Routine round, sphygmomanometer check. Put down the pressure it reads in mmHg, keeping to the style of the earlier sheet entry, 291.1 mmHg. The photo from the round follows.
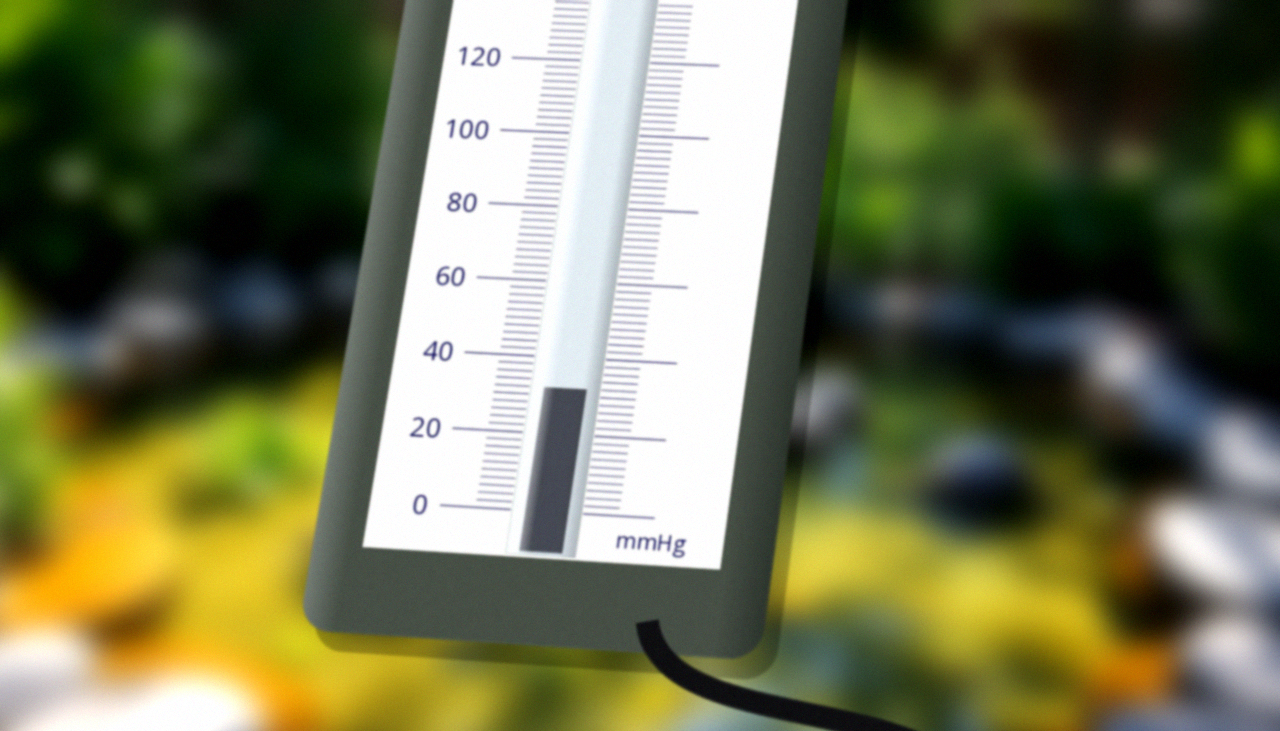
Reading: 32 mmHg
